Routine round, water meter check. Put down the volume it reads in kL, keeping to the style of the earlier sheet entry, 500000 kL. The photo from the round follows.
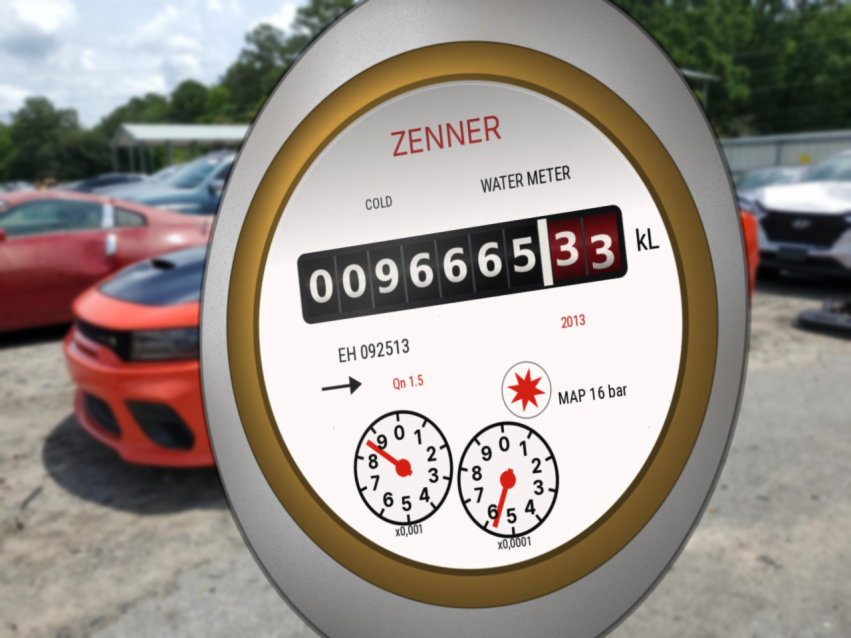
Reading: 96665.3285 kL
